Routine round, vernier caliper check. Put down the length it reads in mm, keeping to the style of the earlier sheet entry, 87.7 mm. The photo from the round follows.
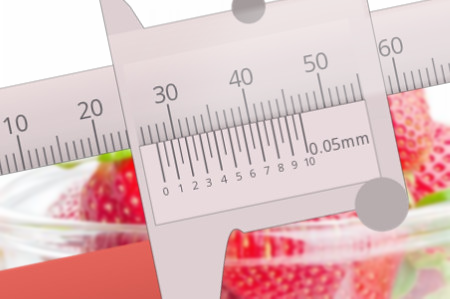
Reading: 27.6 mm
